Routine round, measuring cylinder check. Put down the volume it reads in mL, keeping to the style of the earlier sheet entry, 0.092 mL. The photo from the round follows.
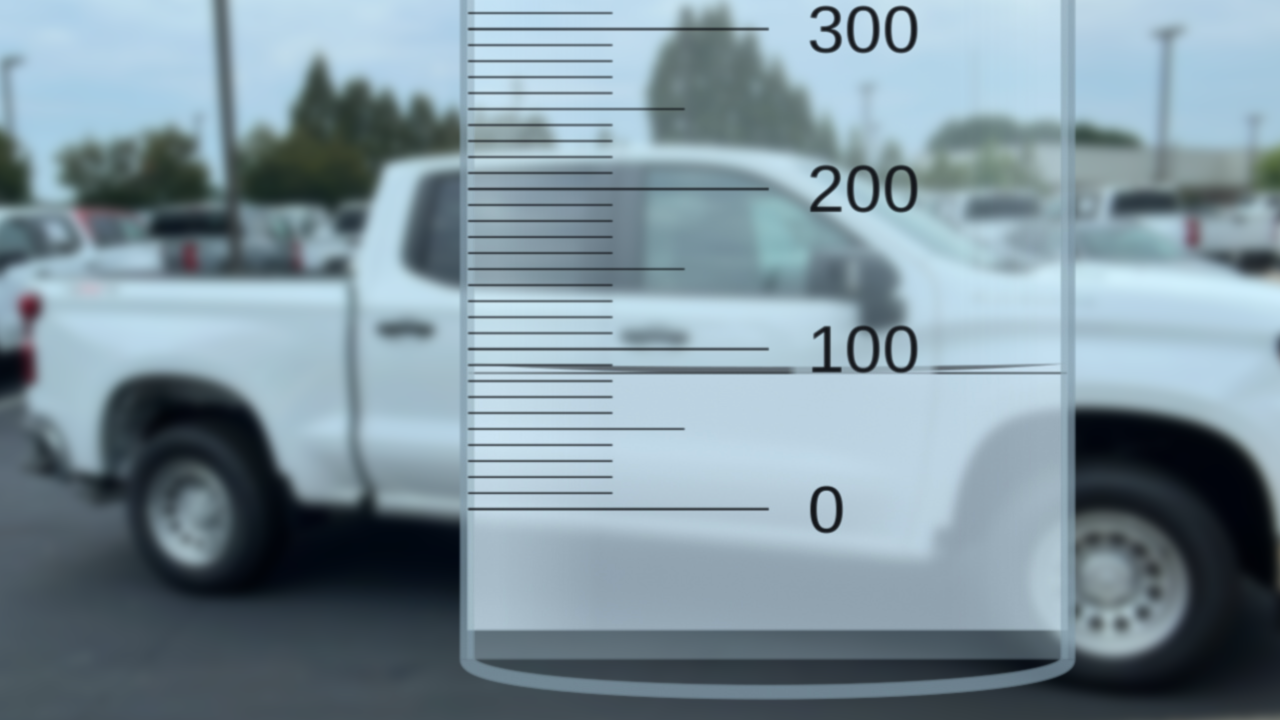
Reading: 85 mL
